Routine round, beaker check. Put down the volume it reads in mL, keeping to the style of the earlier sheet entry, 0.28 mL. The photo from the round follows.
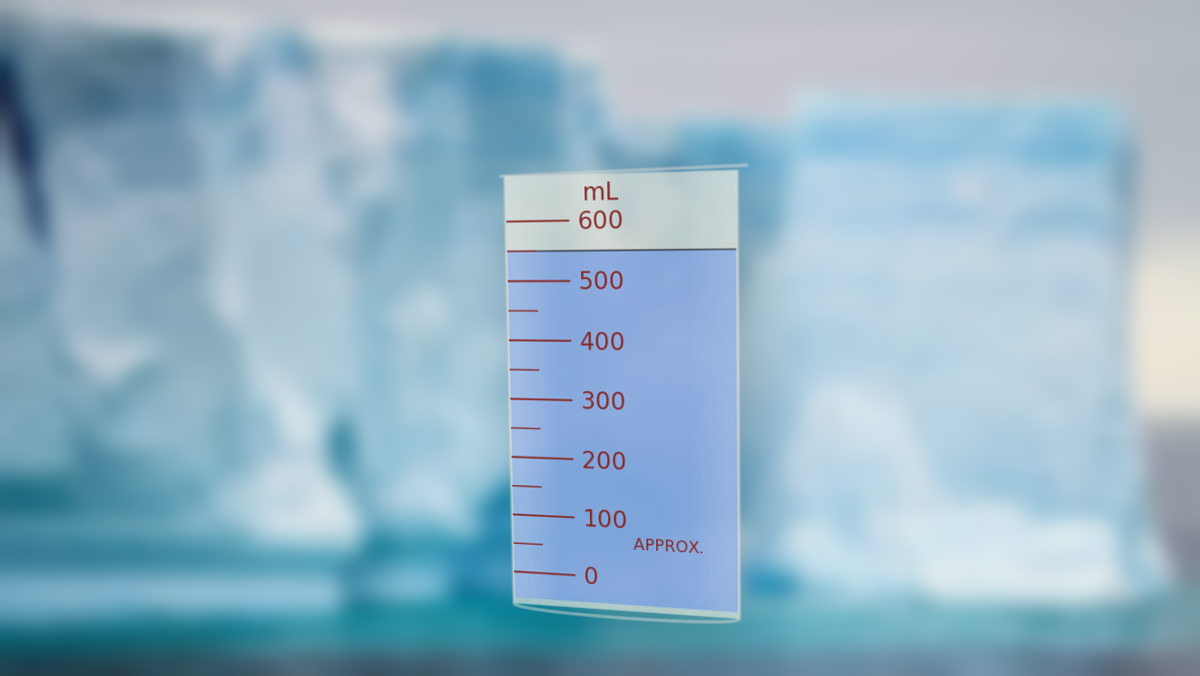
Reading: 550 mL
